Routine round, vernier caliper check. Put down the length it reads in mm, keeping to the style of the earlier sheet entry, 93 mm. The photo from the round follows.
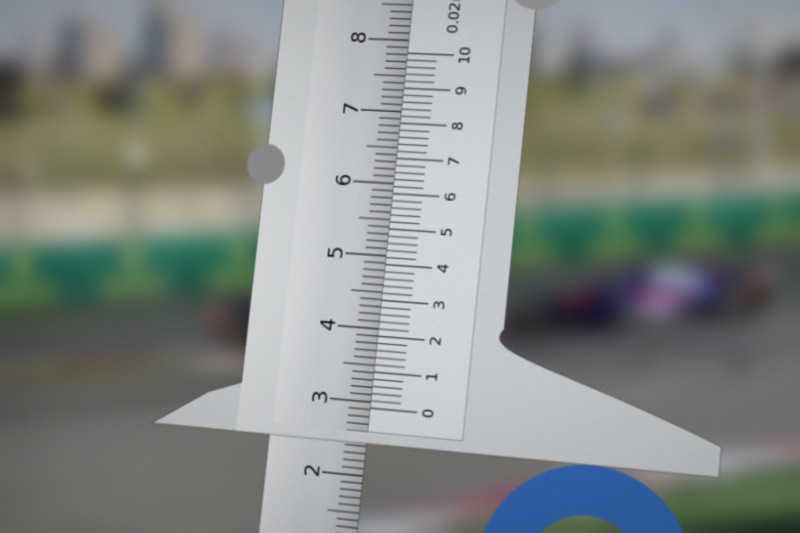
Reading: 29.2 mm
